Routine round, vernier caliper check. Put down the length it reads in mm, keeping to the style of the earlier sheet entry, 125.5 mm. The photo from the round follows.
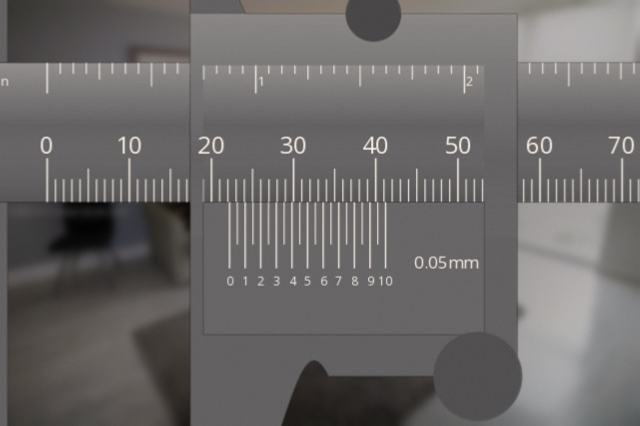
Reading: 22.2 mm
